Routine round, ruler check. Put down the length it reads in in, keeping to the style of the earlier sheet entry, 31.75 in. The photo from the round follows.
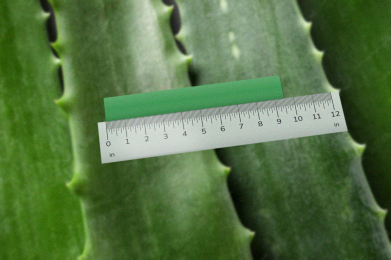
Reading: 9.5 in
